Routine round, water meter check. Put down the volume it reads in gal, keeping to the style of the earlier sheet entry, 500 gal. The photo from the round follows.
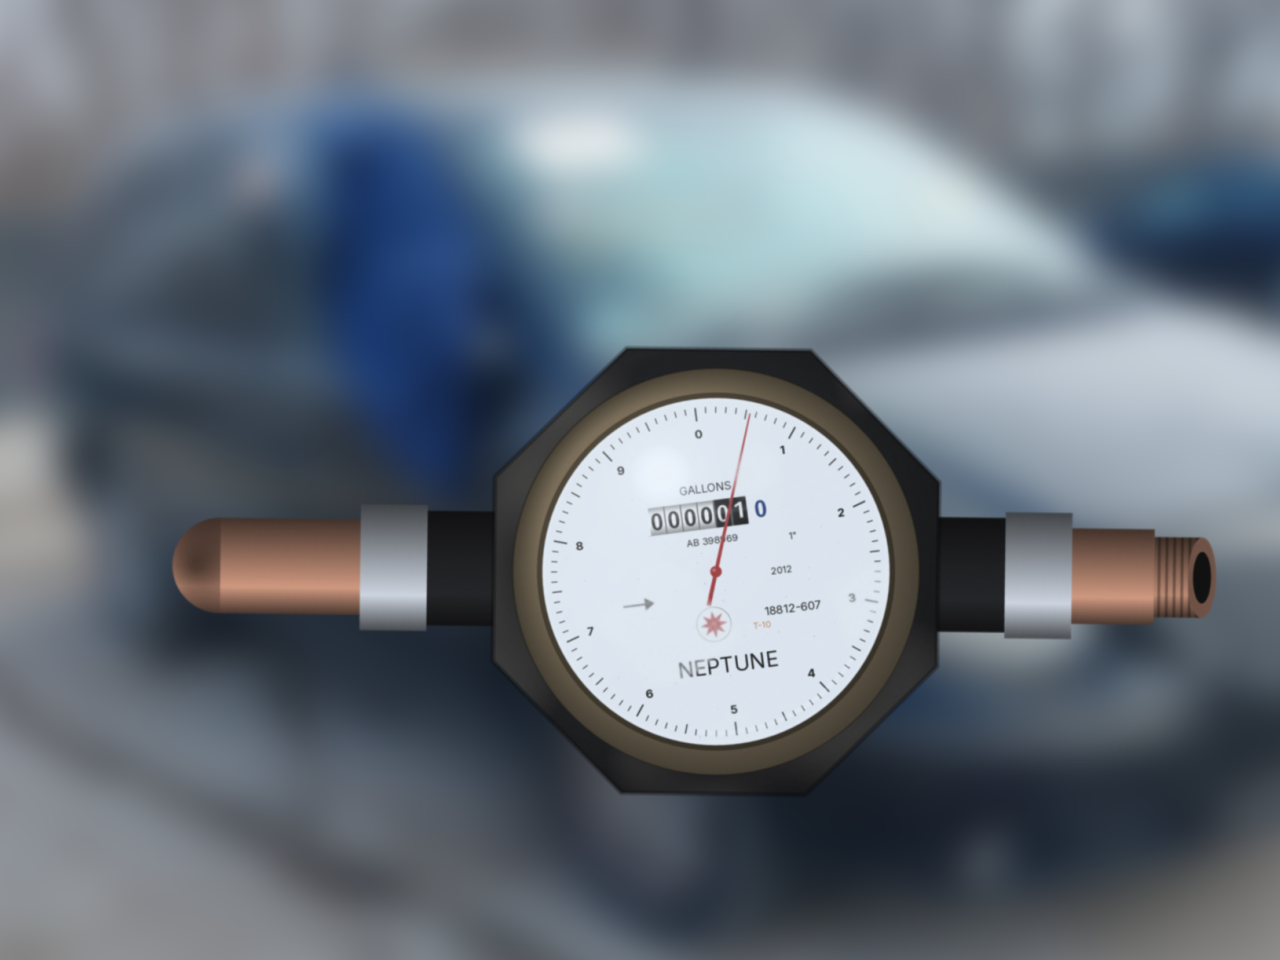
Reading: 10.5 gal
